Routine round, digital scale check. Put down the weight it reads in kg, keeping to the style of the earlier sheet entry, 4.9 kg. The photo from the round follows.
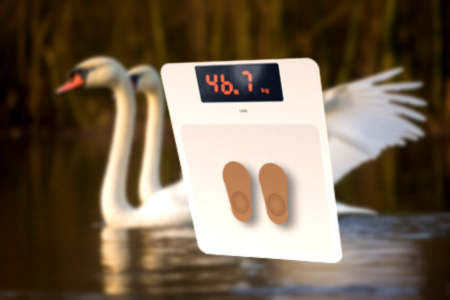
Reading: 46.7 kg
